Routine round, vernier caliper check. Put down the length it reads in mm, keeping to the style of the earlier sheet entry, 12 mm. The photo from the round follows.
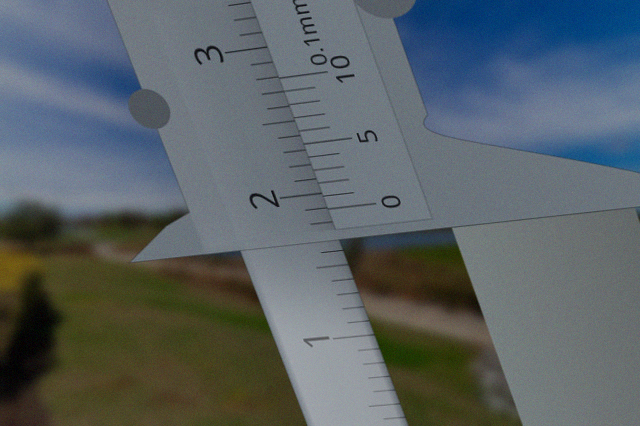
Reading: 18.9 mm
